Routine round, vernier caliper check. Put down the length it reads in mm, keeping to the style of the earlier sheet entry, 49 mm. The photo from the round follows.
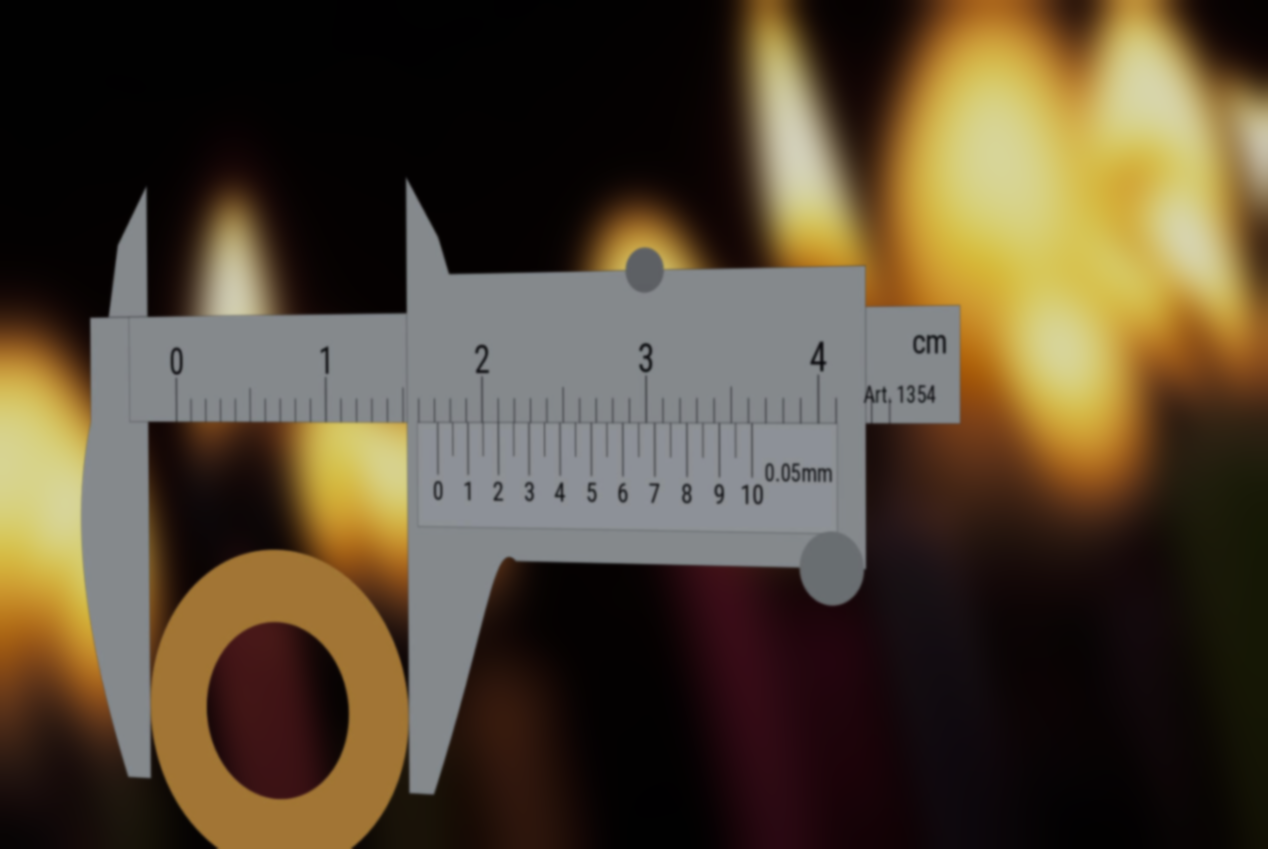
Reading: 17.2 mm
